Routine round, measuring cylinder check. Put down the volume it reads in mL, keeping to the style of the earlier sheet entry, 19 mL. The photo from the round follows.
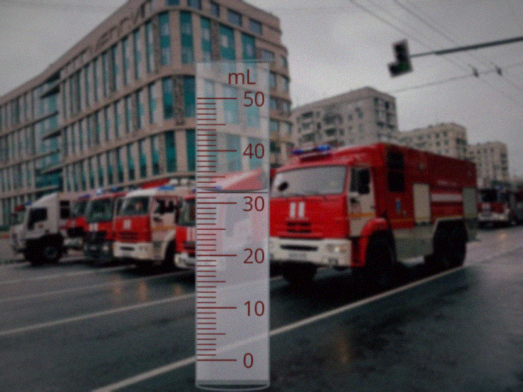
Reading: 32 mL
